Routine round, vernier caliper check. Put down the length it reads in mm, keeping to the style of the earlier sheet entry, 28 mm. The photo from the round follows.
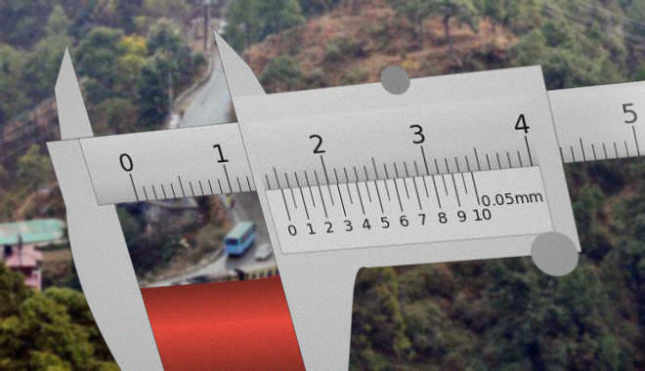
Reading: 15.2 mm
